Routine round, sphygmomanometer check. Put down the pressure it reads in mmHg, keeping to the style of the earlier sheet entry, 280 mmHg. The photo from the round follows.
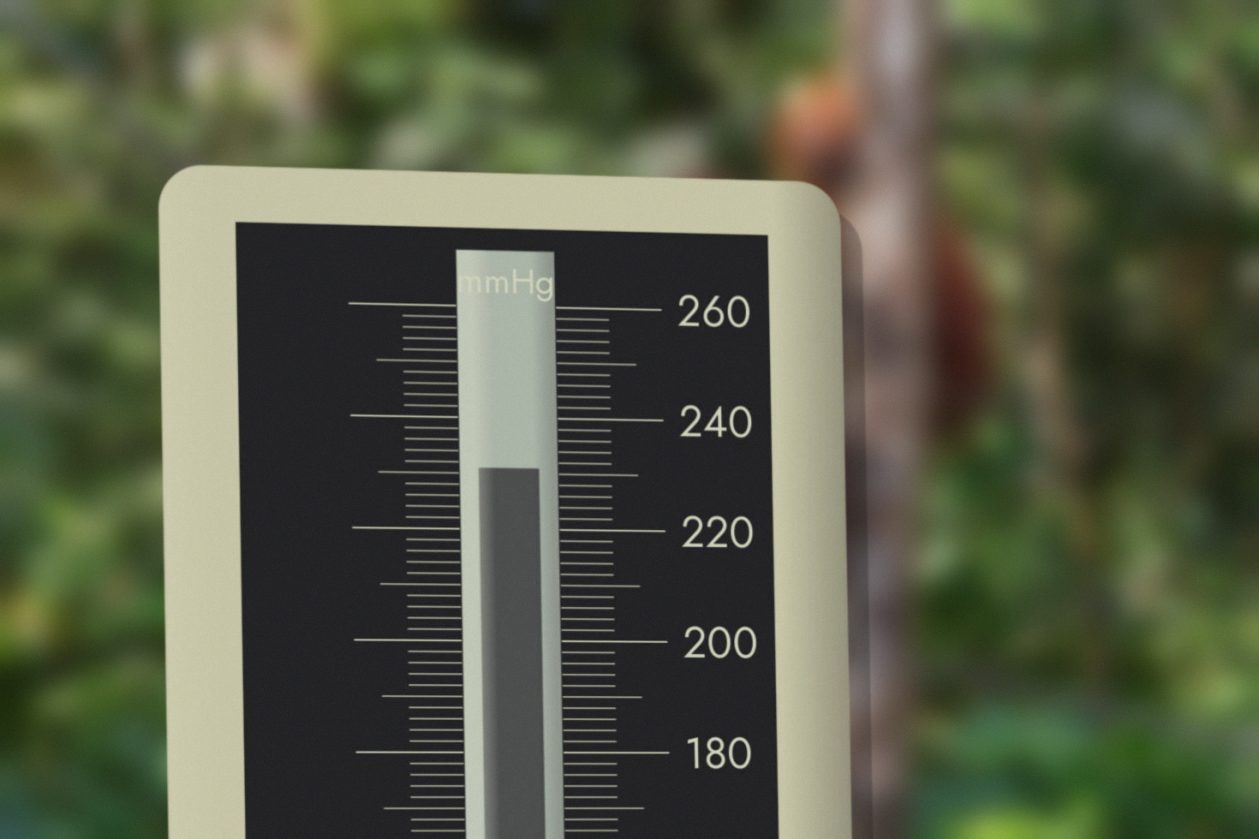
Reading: 231 mmHg
